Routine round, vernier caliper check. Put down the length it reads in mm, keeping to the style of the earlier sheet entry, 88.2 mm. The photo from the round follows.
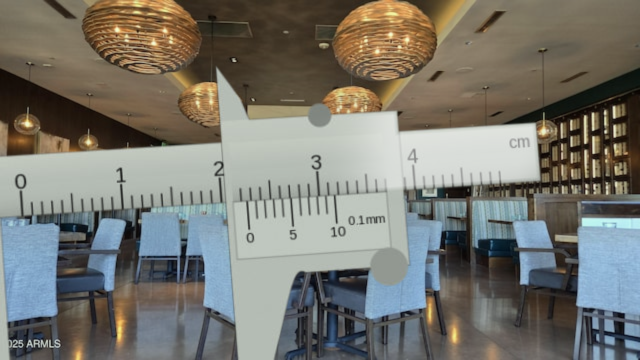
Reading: 22.6 mm
